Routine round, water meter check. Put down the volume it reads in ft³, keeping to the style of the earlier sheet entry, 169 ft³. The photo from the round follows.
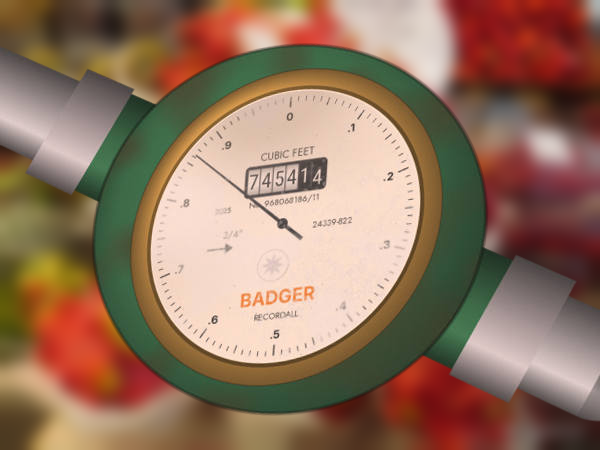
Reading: 745413.86 ft³
